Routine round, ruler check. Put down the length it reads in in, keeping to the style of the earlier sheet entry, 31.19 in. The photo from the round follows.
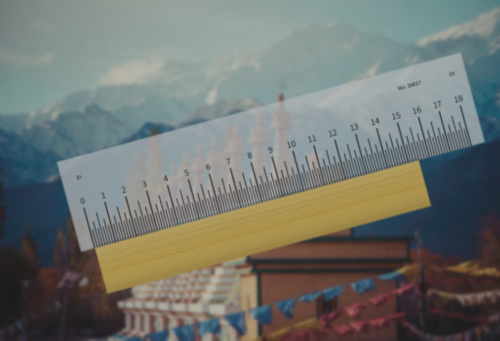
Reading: 15.5 in
